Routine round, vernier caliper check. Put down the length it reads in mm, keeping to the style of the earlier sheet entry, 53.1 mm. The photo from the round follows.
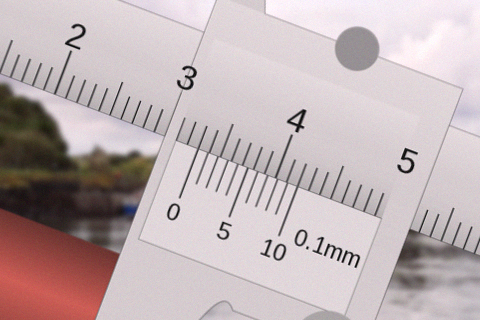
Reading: 33.0 mm
